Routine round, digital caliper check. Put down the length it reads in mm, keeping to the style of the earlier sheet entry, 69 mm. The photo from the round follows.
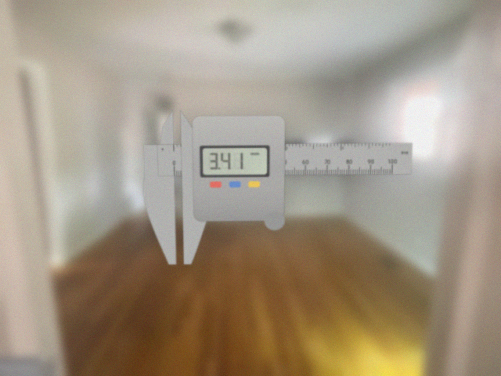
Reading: 3.41 mm
